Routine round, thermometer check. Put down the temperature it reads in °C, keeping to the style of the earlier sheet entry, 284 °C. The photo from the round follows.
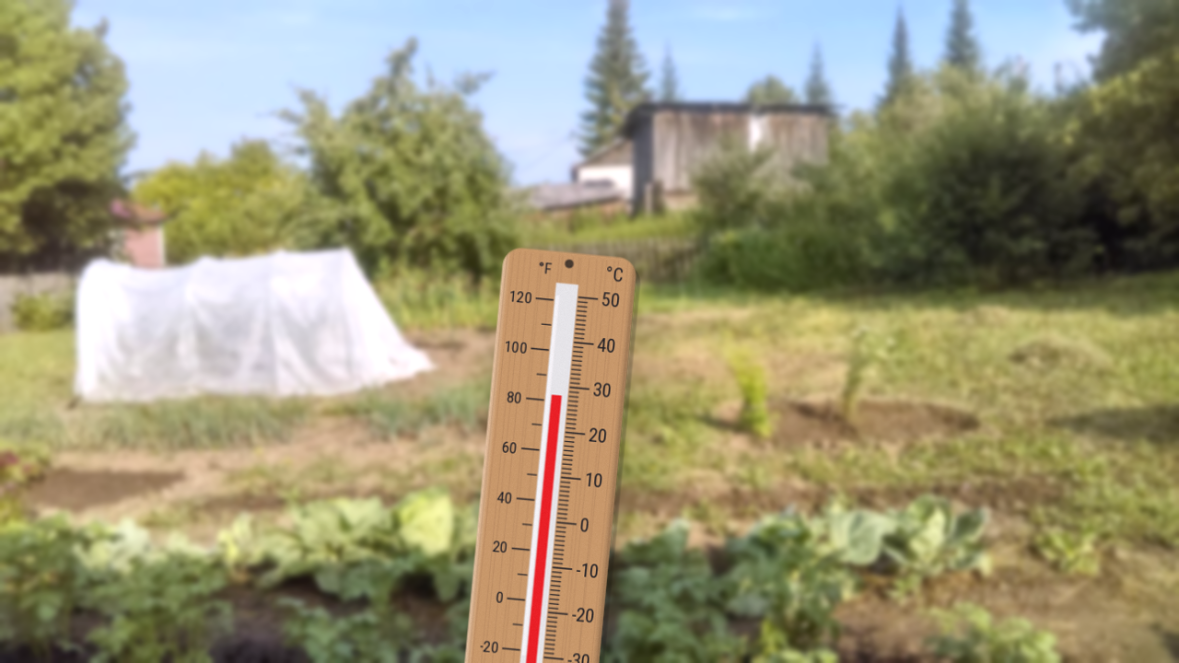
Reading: 28 °C
